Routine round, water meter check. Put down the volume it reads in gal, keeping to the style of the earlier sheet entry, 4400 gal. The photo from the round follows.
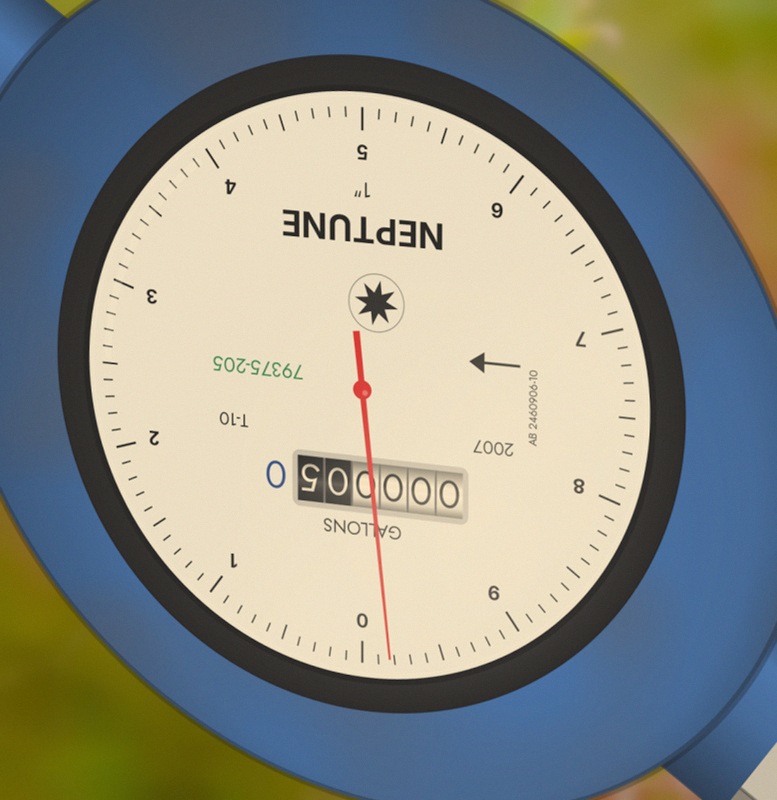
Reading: 49.8 gal
